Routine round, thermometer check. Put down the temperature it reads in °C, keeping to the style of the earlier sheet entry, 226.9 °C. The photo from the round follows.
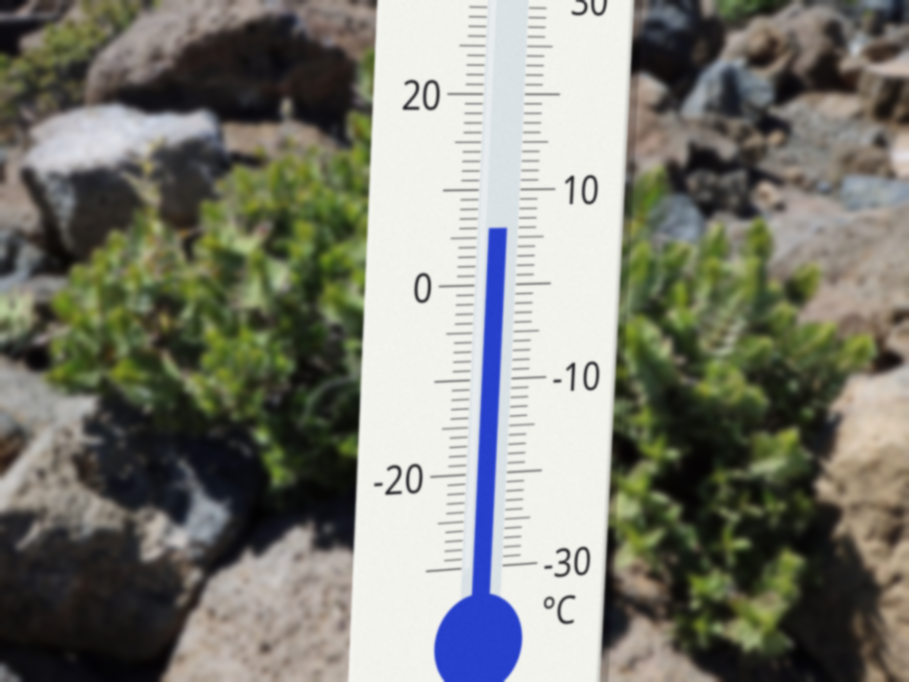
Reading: 6 °C
